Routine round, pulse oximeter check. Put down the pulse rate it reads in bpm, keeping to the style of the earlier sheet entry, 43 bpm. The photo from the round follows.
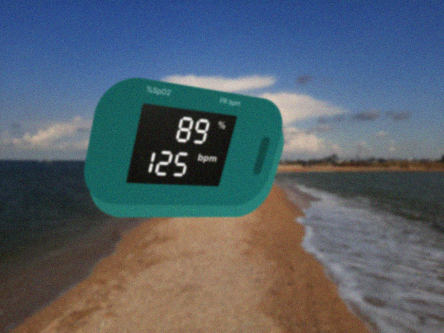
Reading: 125 bpm
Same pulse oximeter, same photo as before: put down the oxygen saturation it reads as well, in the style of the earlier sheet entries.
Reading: 89 %
